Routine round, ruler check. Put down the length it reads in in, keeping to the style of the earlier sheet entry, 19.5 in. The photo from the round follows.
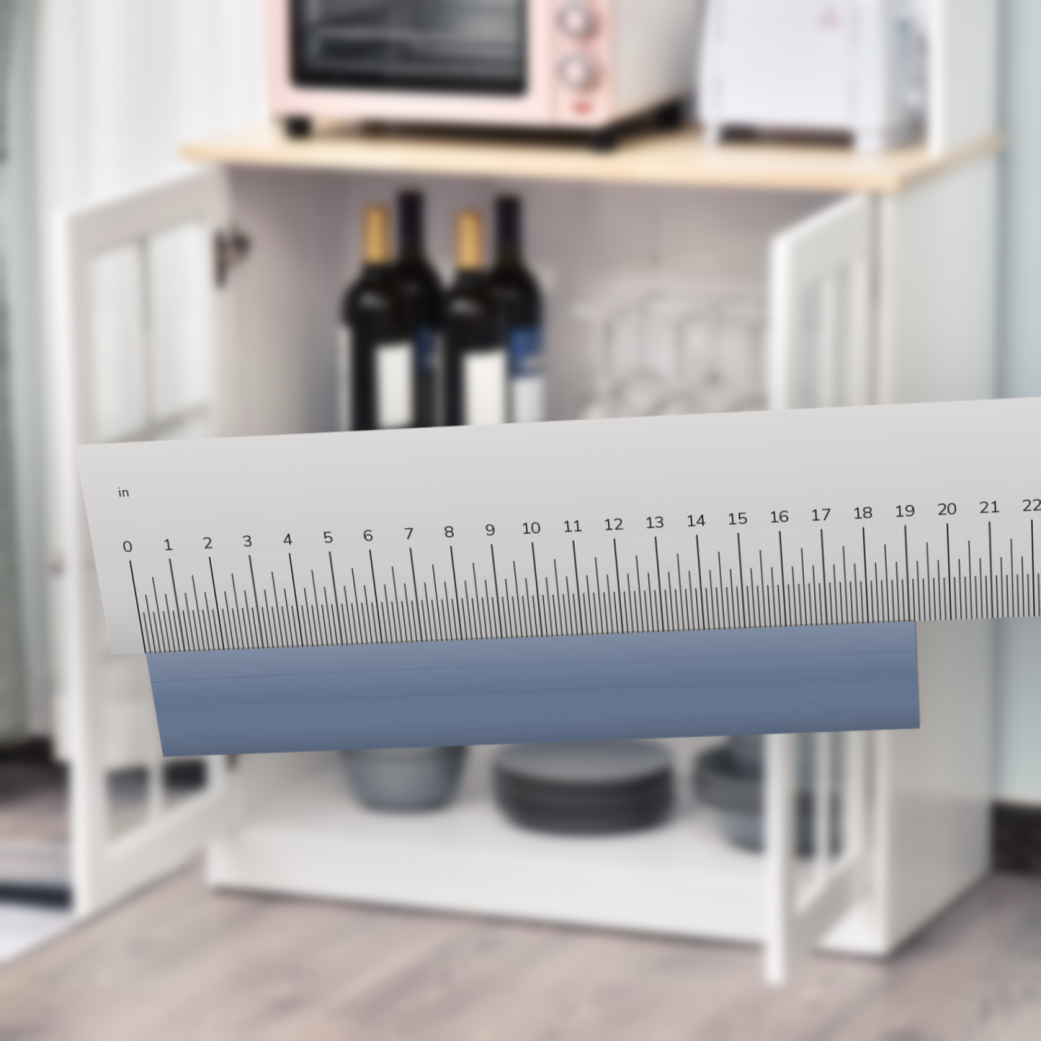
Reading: 19.125 in
